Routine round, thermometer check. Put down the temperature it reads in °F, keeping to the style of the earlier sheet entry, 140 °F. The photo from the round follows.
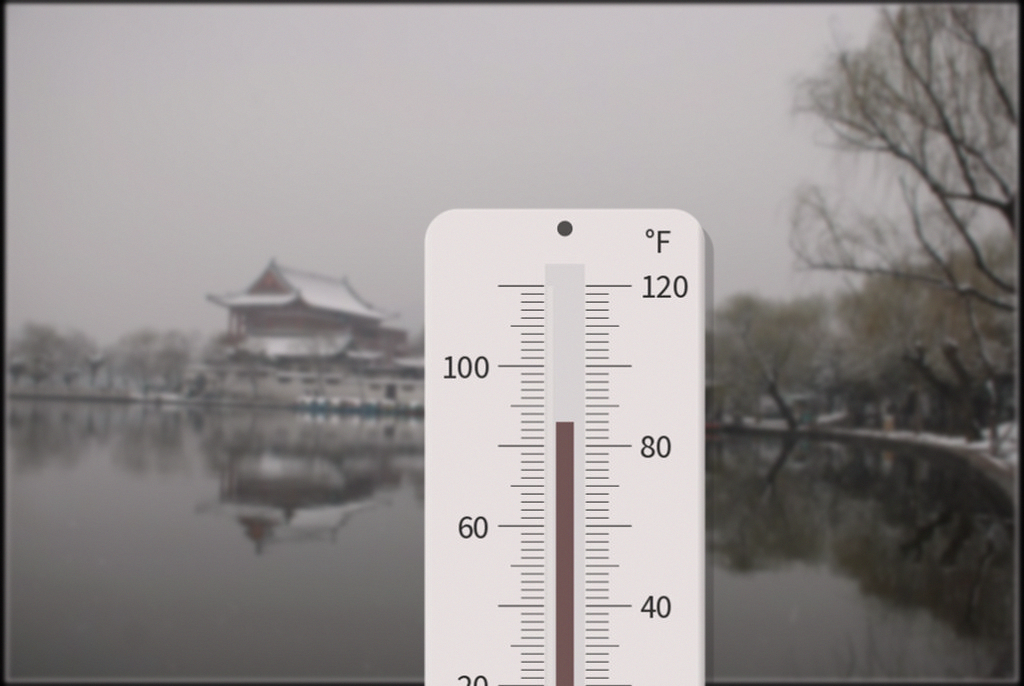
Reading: 86 °F
